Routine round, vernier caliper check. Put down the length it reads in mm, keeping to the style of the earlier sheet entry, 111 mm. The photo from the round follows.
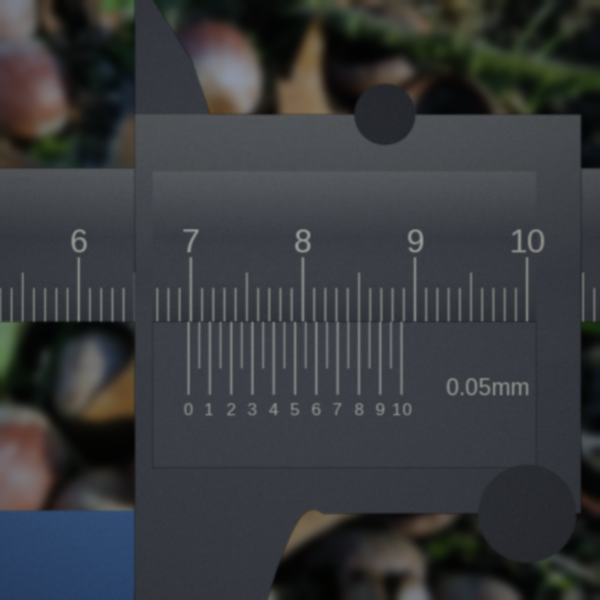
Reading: 69.8 mm
